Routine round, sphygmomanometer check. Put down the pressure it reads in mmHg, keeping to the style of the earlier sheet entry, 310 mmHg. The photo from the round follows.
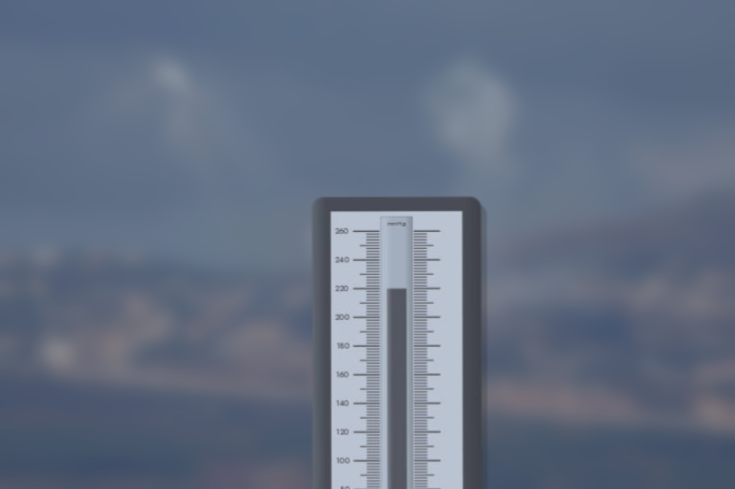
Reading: 220 mmHg
